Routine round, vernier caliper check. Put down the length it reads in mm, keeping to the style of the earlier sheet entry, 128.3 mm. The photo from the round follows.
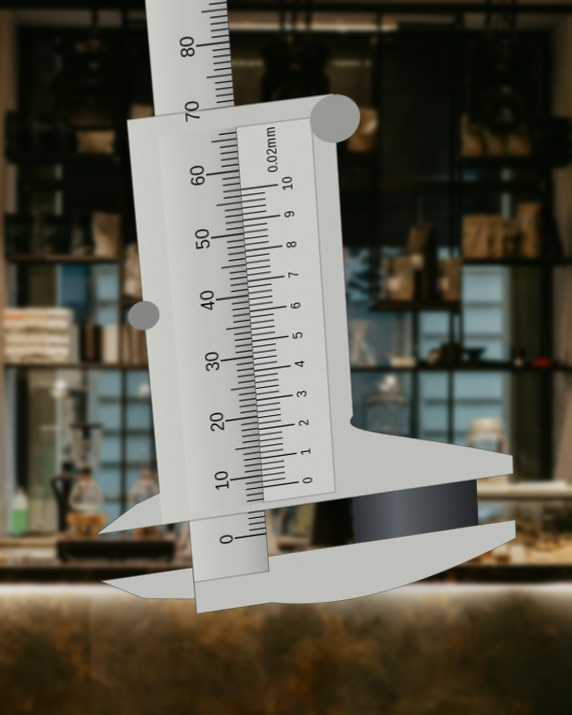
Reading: 8.0 mm
